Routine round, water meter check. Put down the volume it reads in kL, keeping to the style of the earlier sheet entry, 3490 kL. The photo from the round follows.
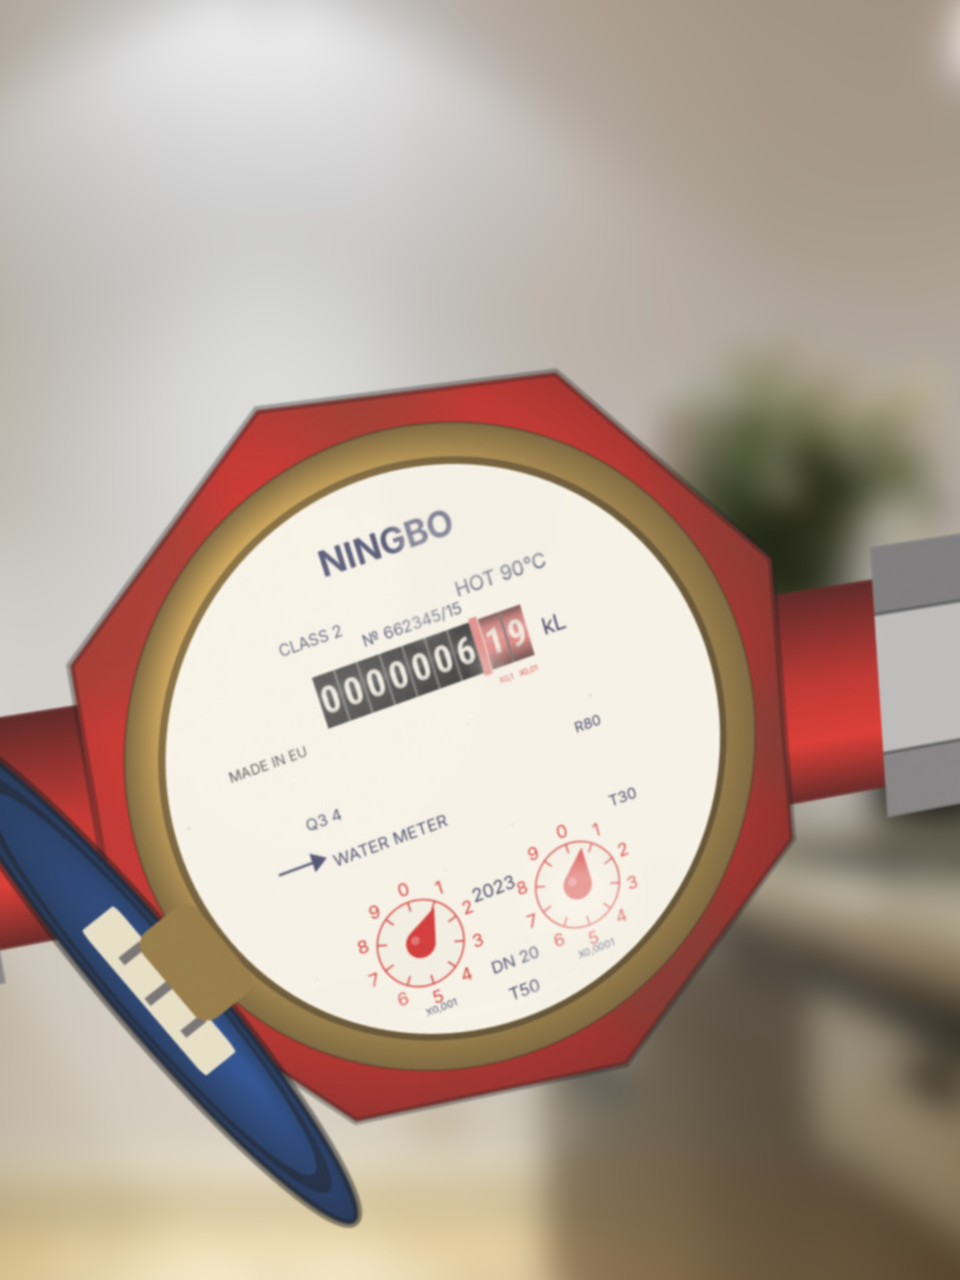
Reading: 6.1910 kL
